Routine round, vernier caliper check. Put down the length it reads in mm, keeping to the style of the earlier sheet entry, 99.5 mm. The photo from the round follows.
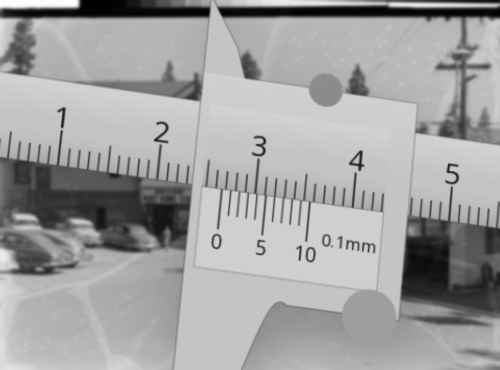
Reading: 26.6 mm
